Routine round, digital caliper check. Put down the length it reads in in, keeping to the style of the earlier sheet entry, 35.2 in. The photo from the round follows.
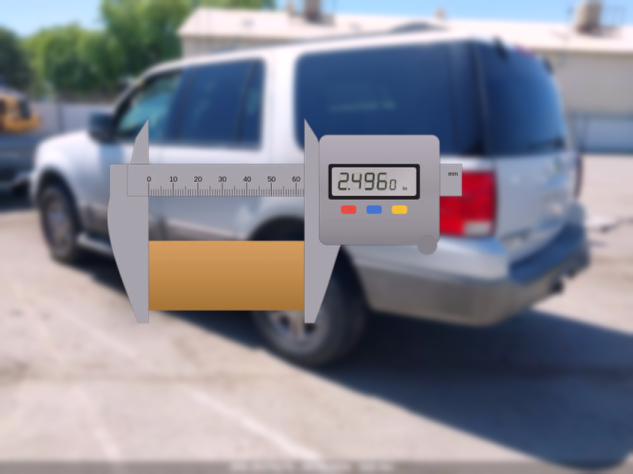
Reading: 2.4960 in
